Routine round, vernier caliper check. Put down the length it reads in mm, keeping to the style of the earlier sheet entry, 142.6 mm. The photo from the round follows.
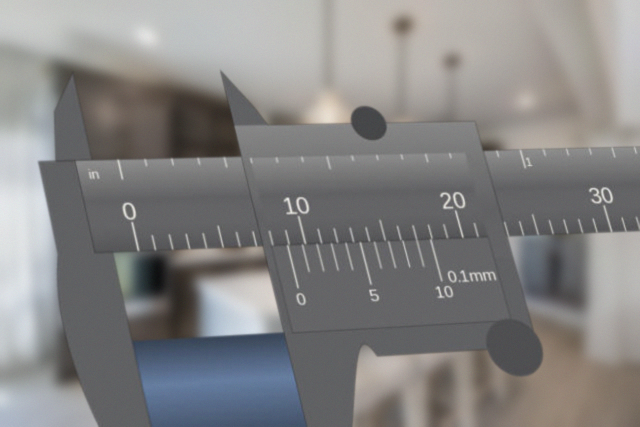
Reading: 8.9 mm
